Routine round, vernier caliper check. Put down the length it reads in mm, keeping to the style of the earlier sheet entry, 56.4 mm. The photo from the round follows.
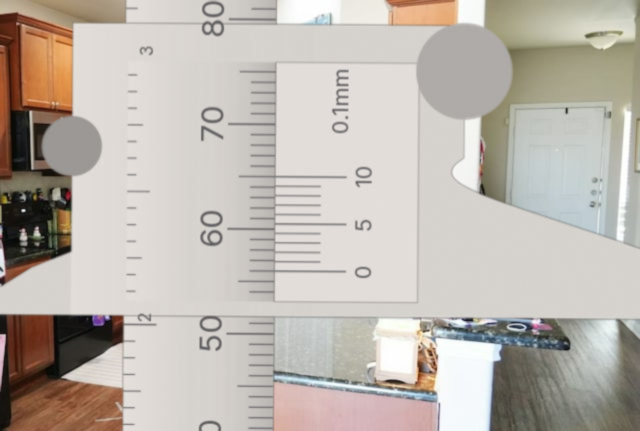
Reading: 56.0 mm
